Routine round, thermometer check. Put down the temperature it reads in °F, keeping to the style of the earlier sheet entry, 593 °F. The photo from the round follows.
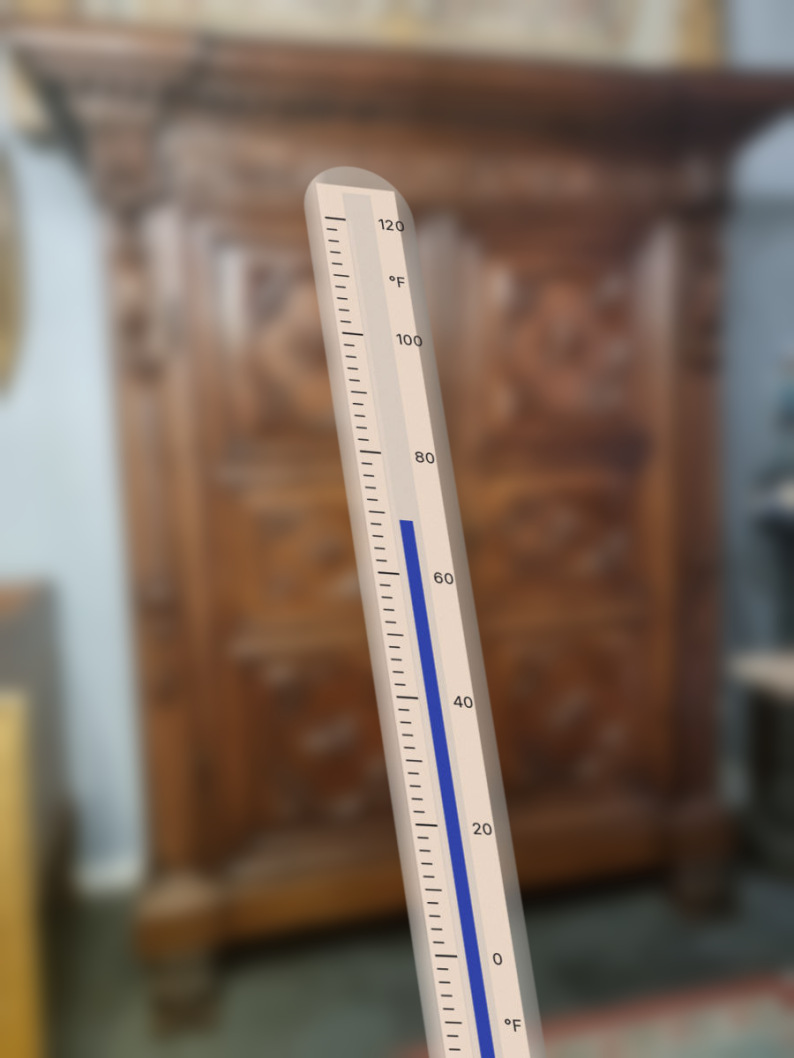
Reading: 69 °F
